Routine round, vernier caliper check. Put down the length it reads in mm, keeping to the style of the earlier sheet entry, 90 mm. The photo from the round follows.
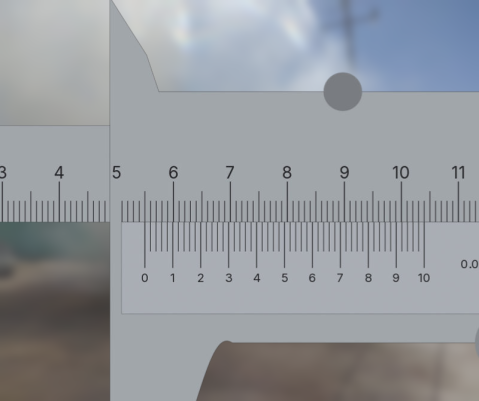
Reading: 55.0 mm
